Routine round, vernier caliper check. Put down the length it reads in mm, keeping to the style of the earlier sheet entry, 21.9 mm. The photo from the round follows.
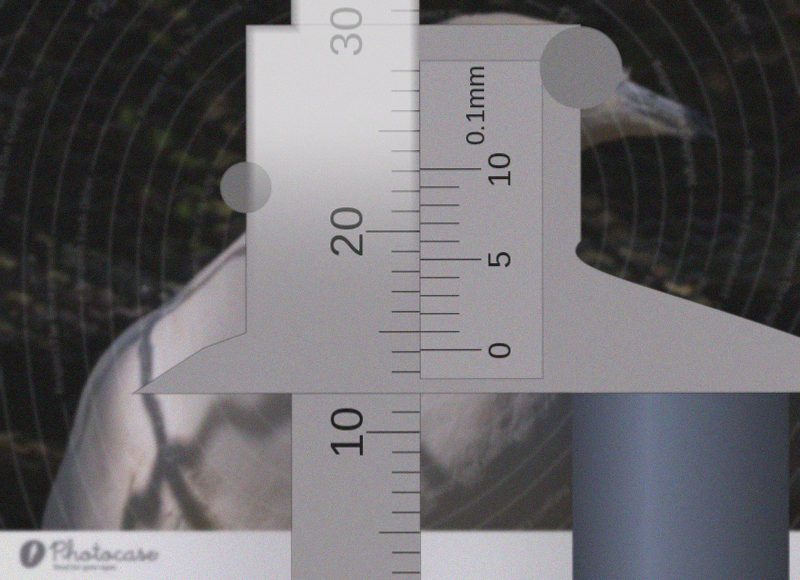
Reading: 14.1 mm
